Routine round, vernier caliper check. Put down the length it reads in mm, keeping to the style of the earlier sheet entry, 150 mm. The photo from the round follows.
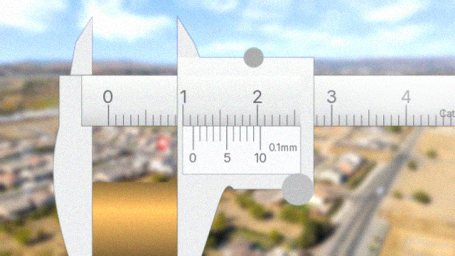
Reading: 11.4 mm
